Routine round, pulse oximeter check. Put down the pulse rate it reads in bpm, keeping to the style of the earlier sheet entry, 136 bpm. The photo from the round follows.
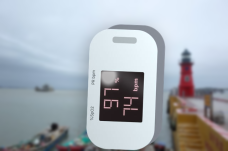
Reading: 74 bpm
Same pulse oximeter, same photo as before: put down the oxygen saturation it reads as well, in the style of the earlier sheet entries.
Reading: 97 %
